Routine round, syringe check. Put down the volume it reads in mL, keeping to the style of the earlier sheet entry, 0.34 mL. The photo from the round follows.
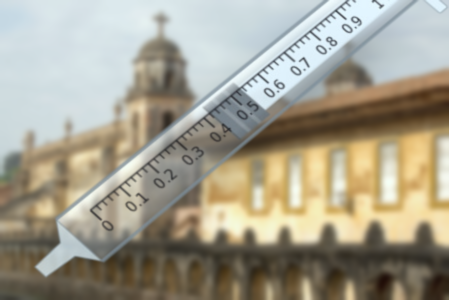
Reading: 0.42 mL
